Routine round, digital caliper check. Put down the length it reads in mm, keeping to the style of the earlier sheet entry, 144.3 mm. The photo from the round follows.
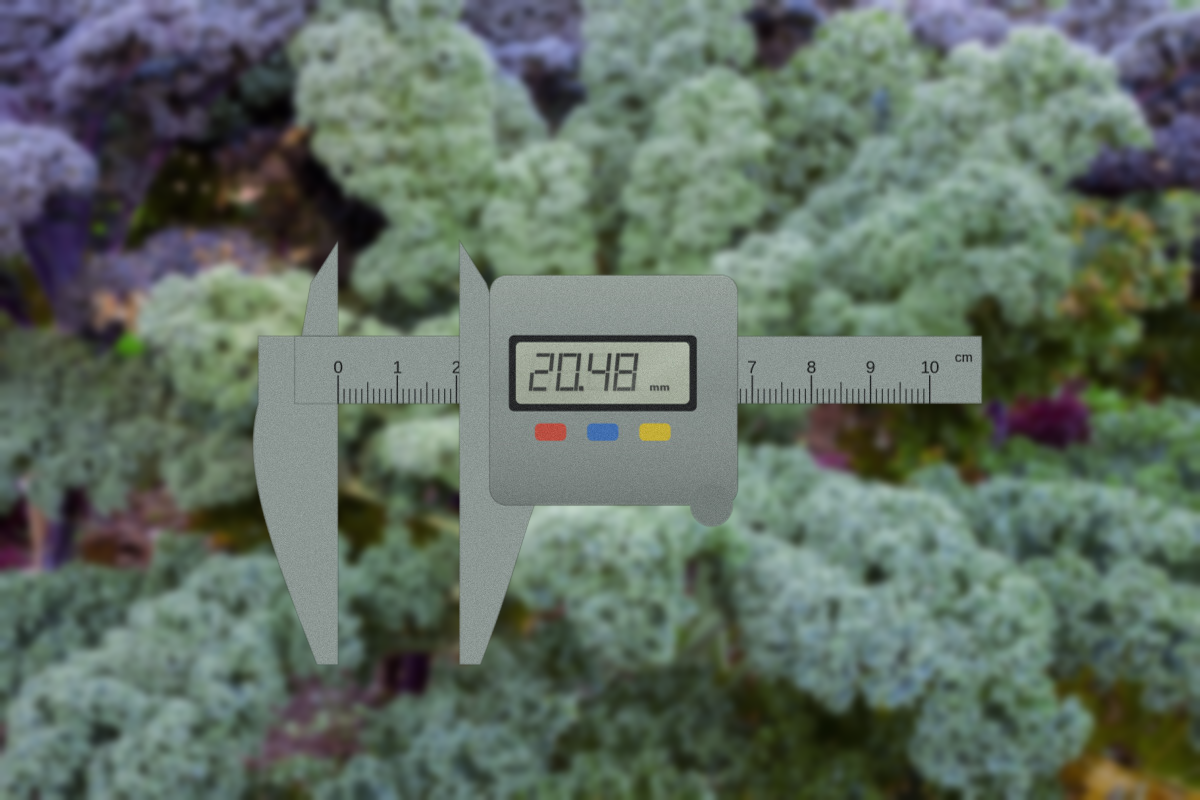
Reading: 20.48 mm
